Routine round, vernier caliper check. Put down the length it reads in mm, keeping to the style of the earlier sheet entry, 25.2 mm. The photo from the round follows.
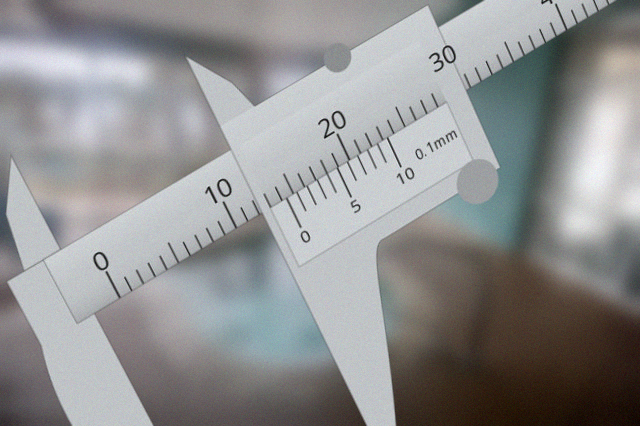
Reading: 14.4 mm
